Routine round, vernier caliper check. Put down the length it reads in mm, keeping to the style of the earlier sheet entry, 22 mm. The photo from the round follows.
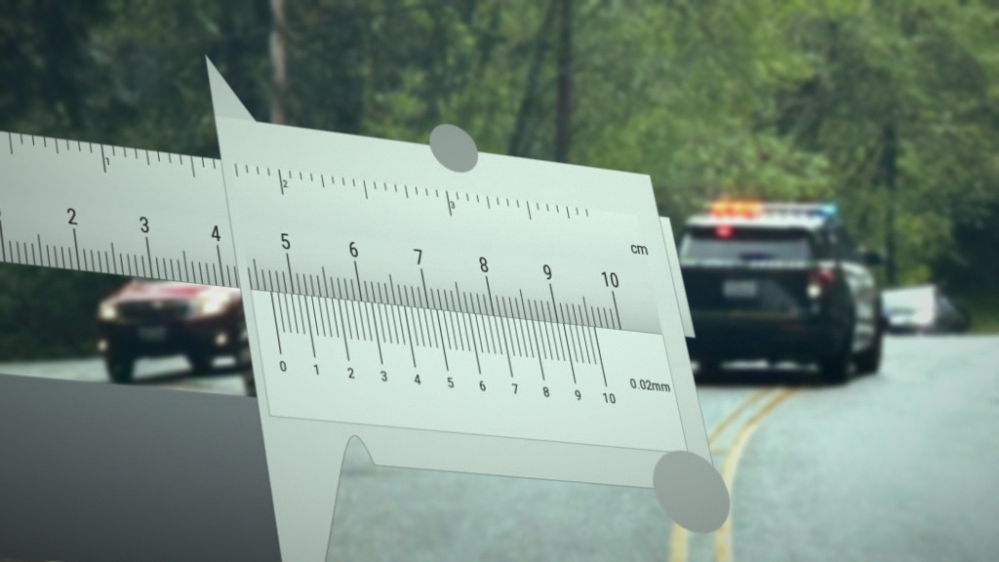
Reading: 46.8 mm
